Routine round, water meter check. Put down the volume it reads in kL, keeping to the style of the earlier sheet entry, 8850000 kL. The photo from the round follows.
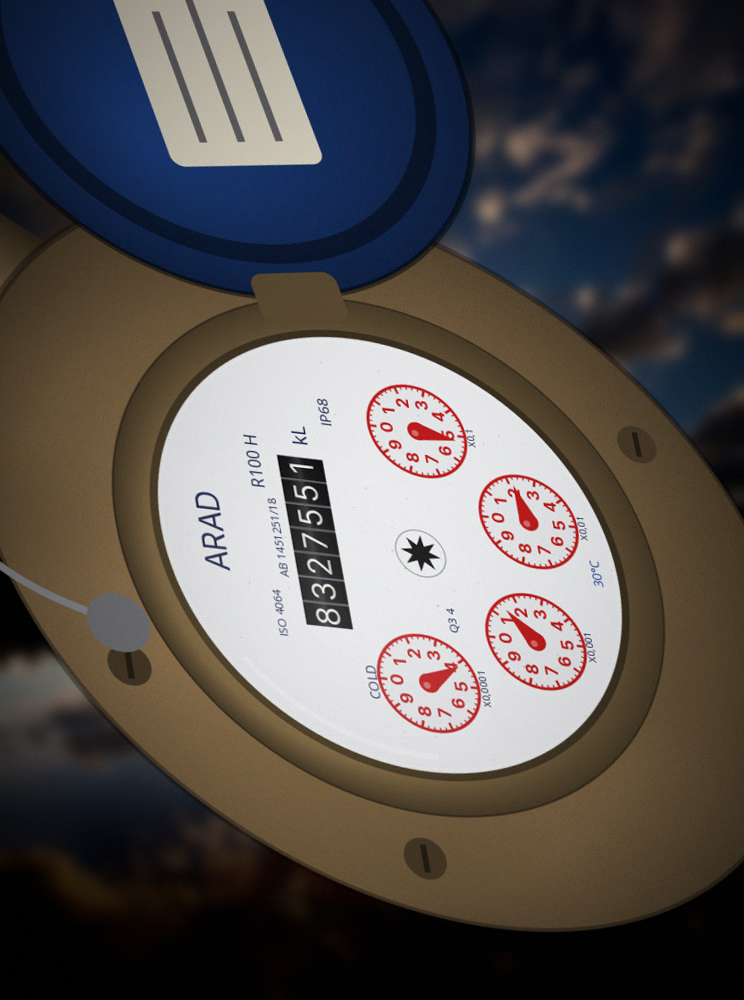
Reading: 8327551.5214 kL
